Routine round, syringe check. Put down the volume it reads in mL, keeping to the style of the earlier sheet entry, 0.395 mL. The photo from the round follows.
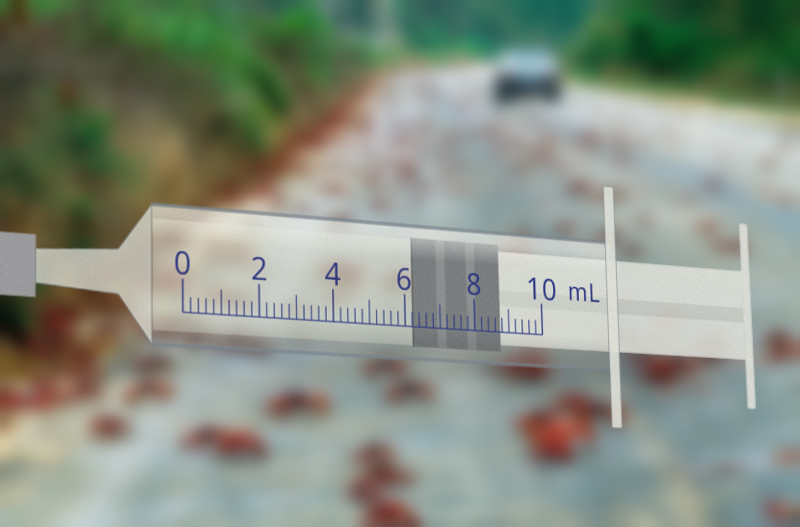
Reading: 6.2 mL
